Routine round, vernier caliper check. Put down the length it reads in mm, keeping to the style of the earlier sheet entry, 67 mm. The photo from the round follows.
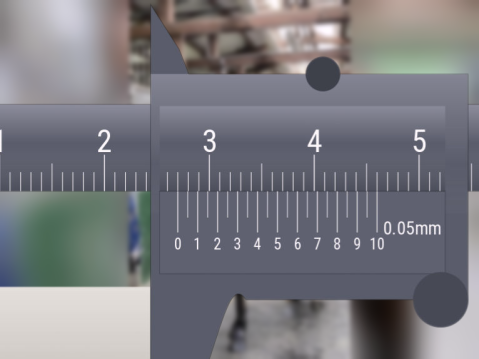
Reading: 27.0 mm
